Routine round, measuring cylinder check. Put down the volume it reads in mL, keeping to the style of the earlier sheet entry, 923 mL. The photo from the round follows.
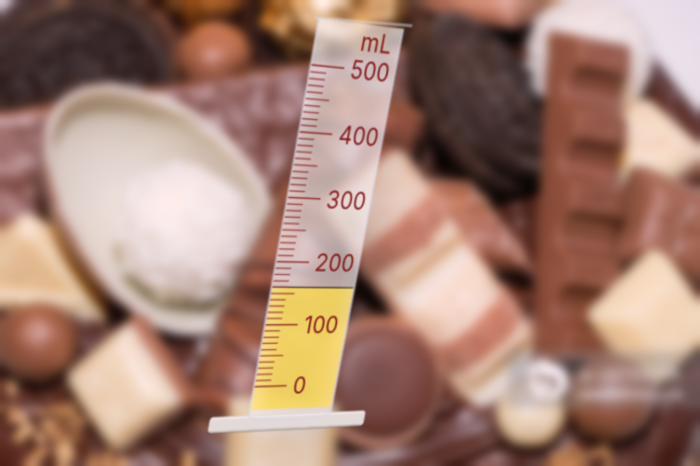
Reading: 160 mL
